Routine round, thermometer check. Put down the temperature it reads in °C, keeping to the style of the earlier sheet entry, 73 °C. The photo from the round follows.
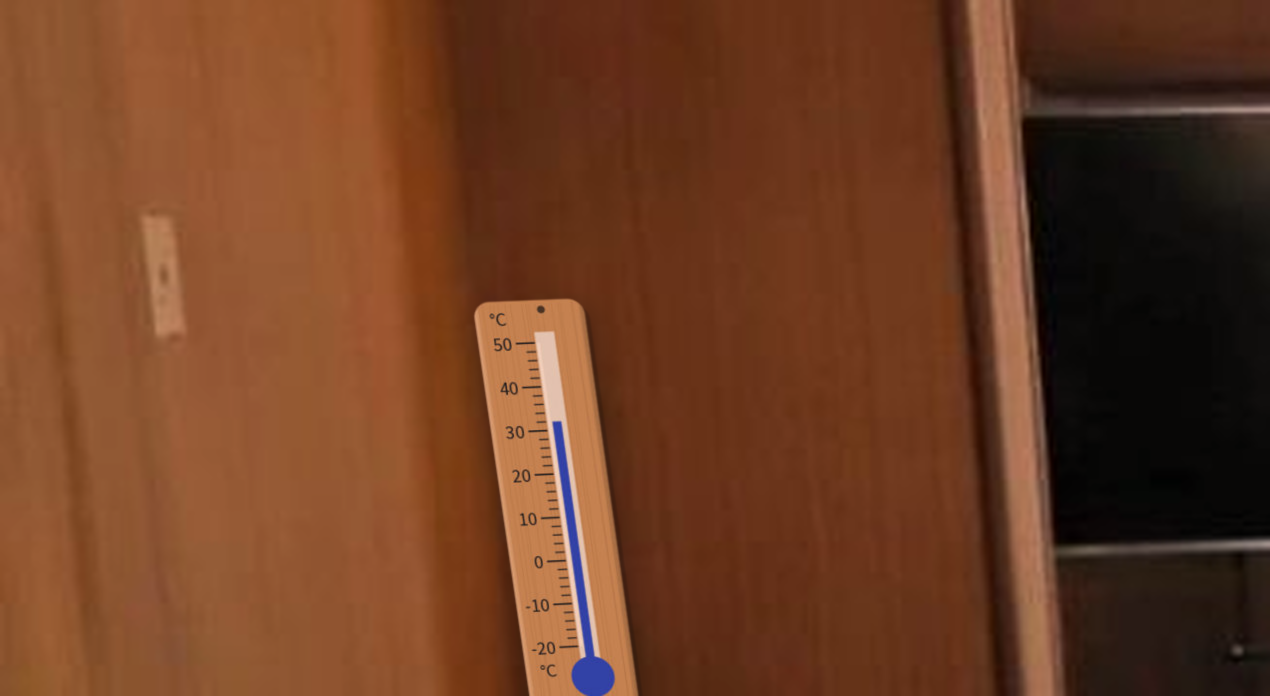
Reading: 32 °C
